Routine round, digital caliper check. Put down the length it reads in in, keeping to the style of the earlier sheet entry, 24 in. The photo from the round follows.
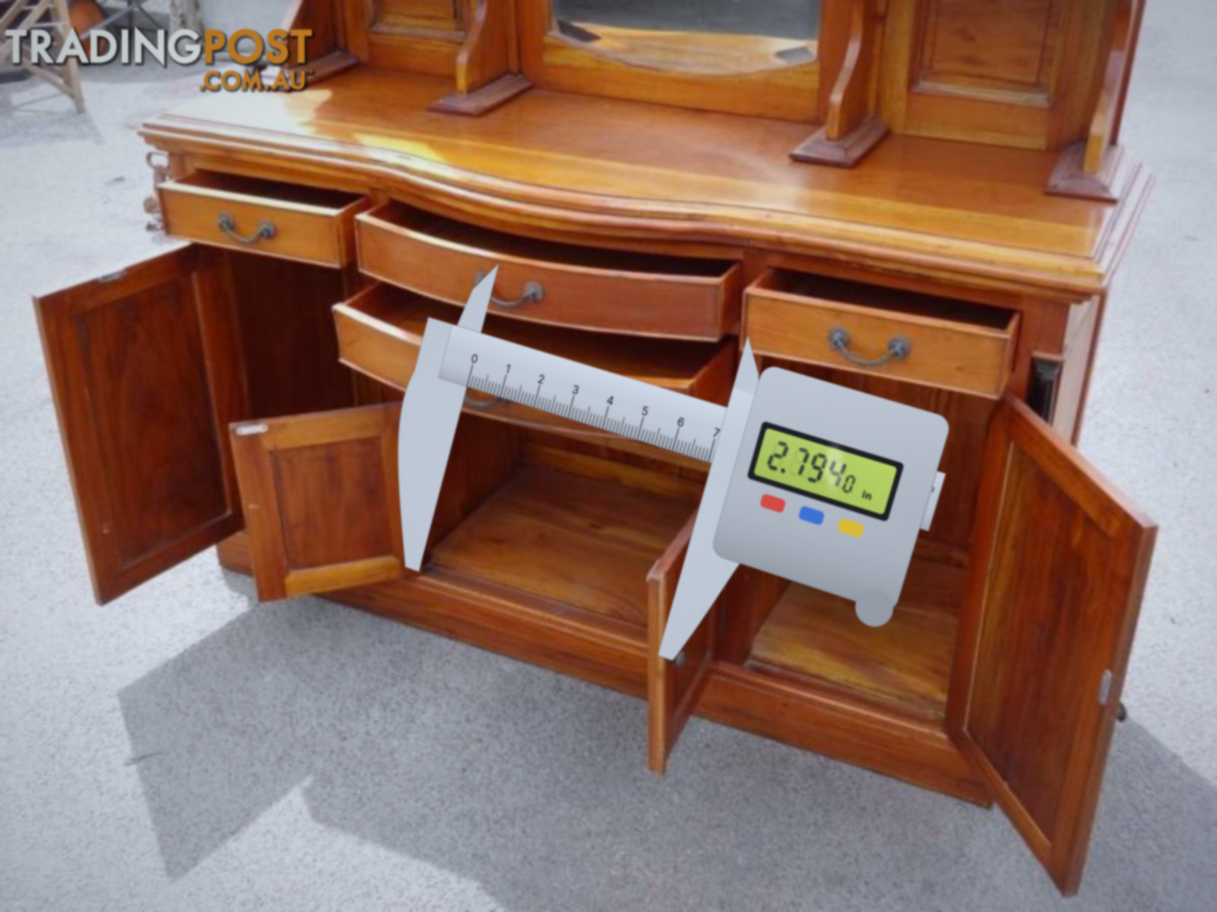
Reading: 2.7940 in
